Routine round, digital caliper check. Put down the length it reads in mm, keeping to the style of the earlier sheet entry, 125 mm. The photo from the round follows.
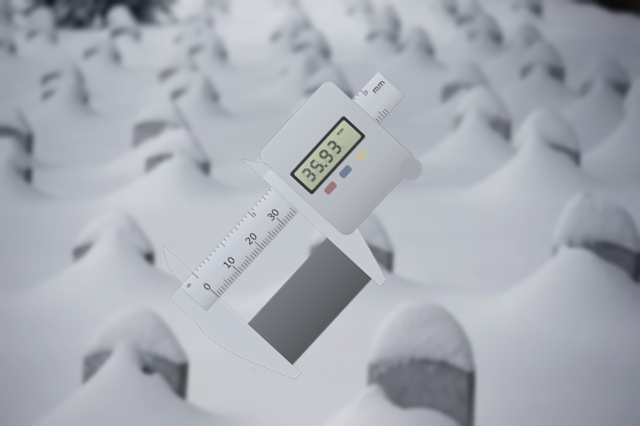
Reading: 35.93 mm
